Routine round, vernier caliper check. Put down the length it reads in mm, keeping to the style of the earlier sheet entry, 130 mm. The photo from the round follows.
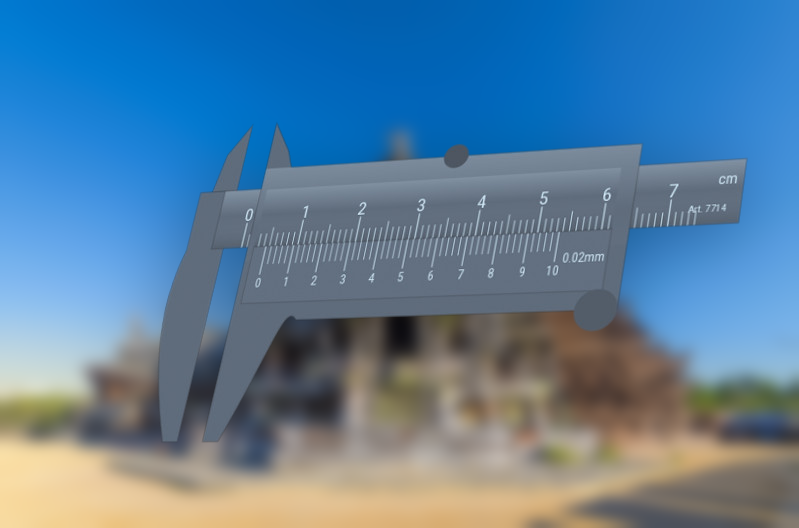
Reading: 4.4 mm
